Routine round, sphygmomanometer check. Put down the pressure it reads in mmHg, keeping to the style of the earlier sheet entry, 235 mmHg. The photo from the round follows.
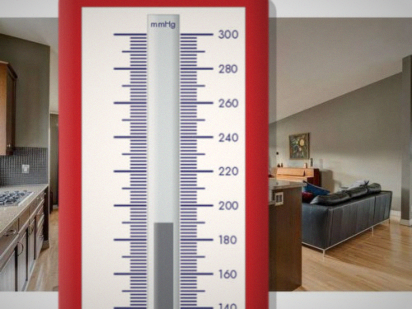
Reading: 190 mmHg
